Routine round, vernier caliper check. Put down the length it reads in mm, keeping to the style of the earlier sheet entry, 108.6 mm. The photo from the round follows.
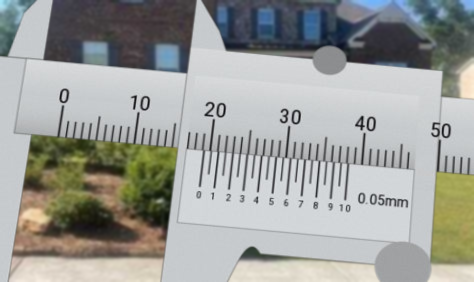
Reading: 19.2 mm
